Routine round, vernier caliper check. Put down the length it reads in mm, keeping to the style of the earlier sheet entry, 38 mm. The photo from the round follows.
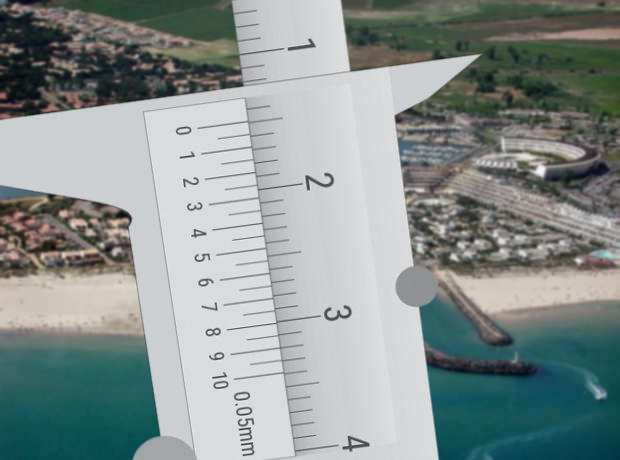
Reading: 14.9 mm
